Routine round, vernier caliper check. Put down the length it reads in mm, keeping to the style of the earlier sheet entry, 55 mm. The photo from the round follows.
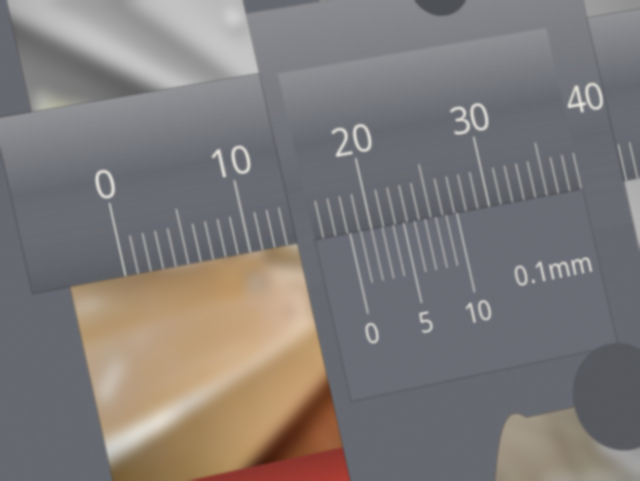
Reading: 18.2 mm
